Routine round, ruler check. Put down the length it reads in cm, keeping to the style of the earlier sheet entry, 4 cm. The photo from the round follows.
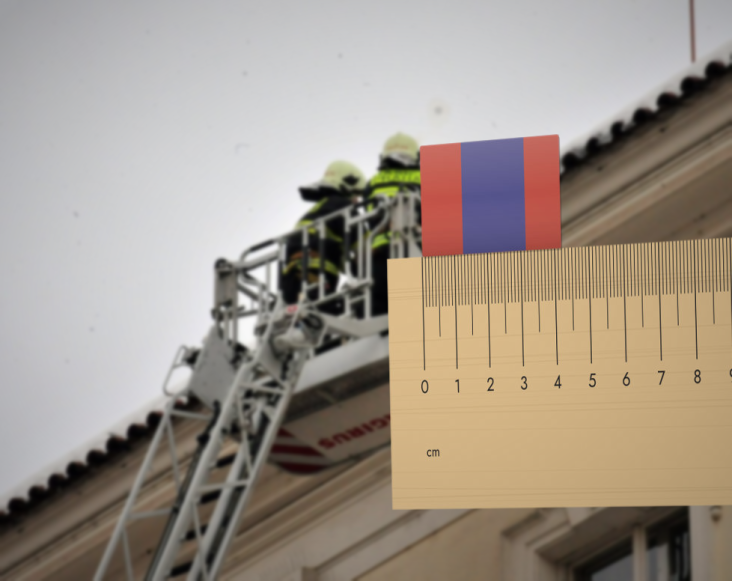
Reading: 4.2 cm
